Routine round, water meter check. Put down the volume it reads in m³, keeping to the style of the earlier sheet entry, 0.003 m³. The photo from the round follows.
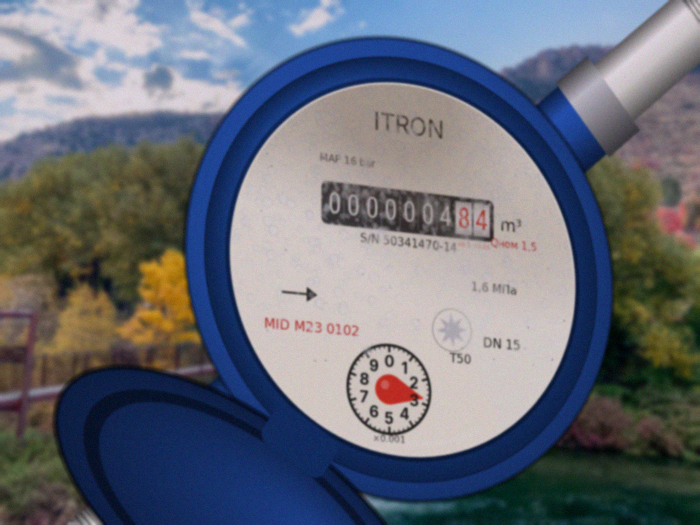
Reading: 4.842 m³
